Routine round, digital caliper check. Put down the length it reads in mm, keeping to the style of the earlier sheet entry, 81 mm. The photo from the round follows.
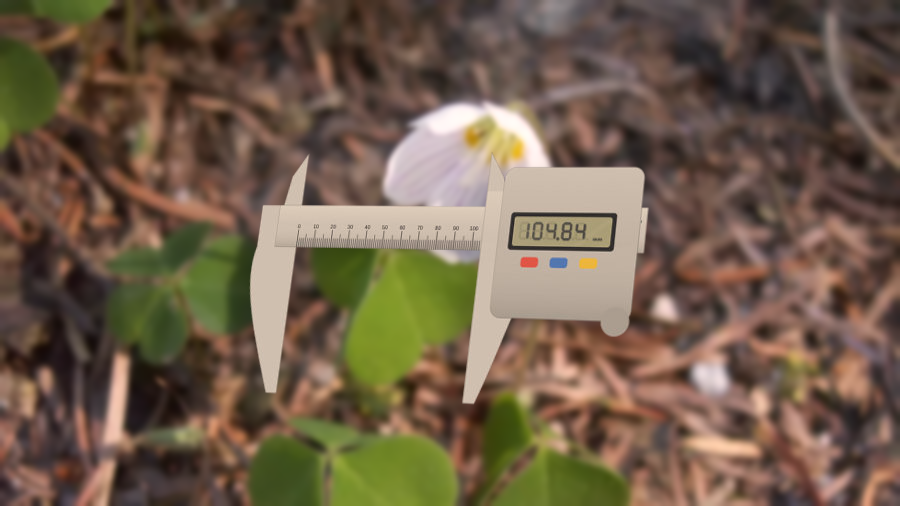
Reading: 104.84 mm
